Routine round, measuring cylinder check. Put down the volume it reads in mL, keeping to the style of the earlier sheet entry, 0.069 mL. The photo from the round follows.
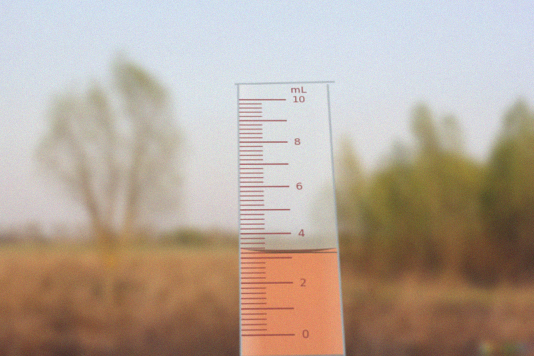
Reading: 3.2 mL
